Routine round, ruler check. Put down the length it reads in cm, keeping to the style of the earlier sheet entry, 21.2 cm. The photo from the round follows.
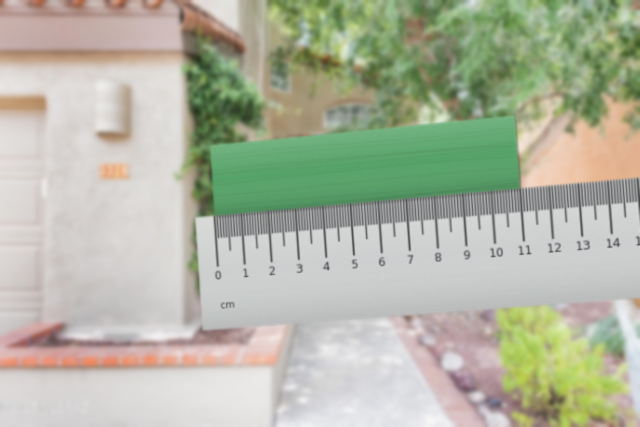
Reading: 11 cm
